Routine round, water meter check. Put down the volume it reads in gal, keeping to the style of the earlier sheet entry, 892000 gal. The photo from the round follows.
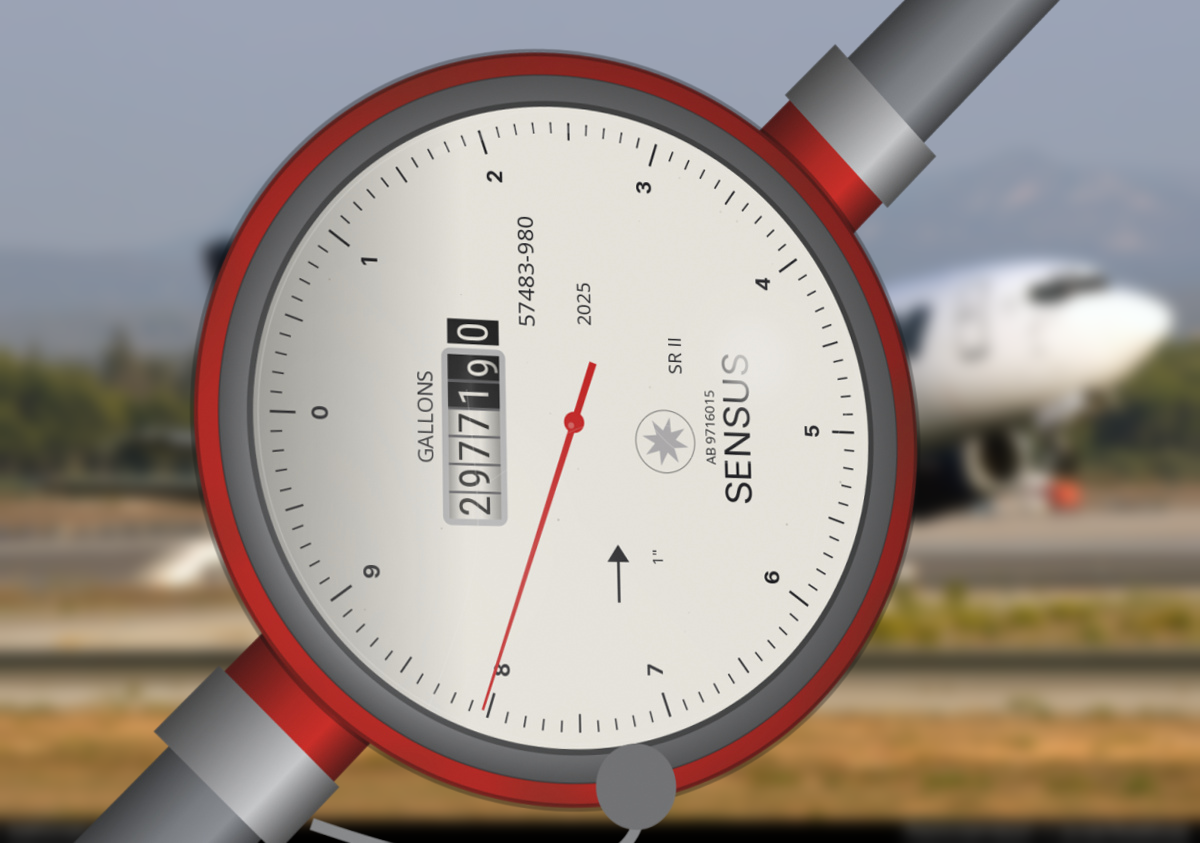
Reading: 2977188.0 gal
